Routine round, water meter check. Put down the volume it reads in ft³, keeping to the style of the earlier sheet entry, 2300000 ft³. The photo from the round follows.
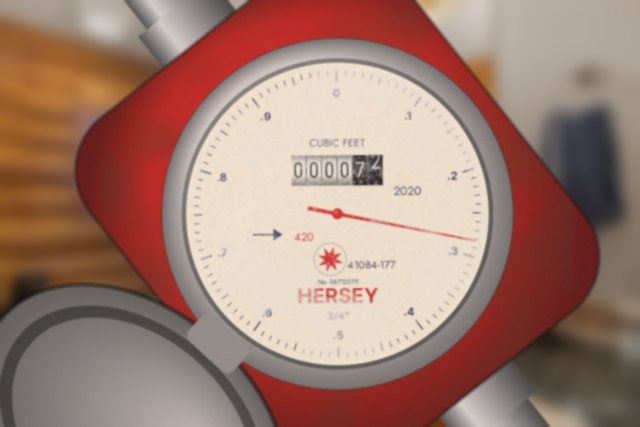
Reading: 72.28 ft³
